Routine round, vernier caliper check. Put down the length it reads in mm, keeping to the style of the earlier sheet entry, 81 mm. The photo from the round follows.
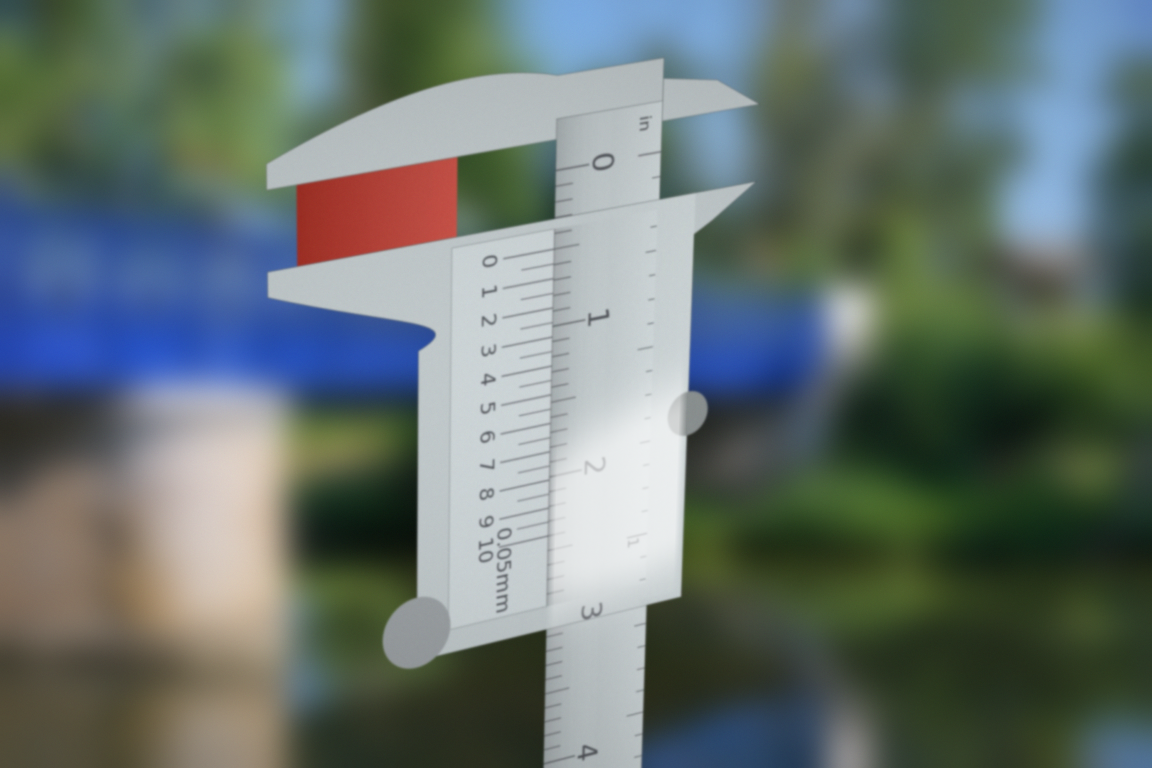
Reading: 5.0 mm
